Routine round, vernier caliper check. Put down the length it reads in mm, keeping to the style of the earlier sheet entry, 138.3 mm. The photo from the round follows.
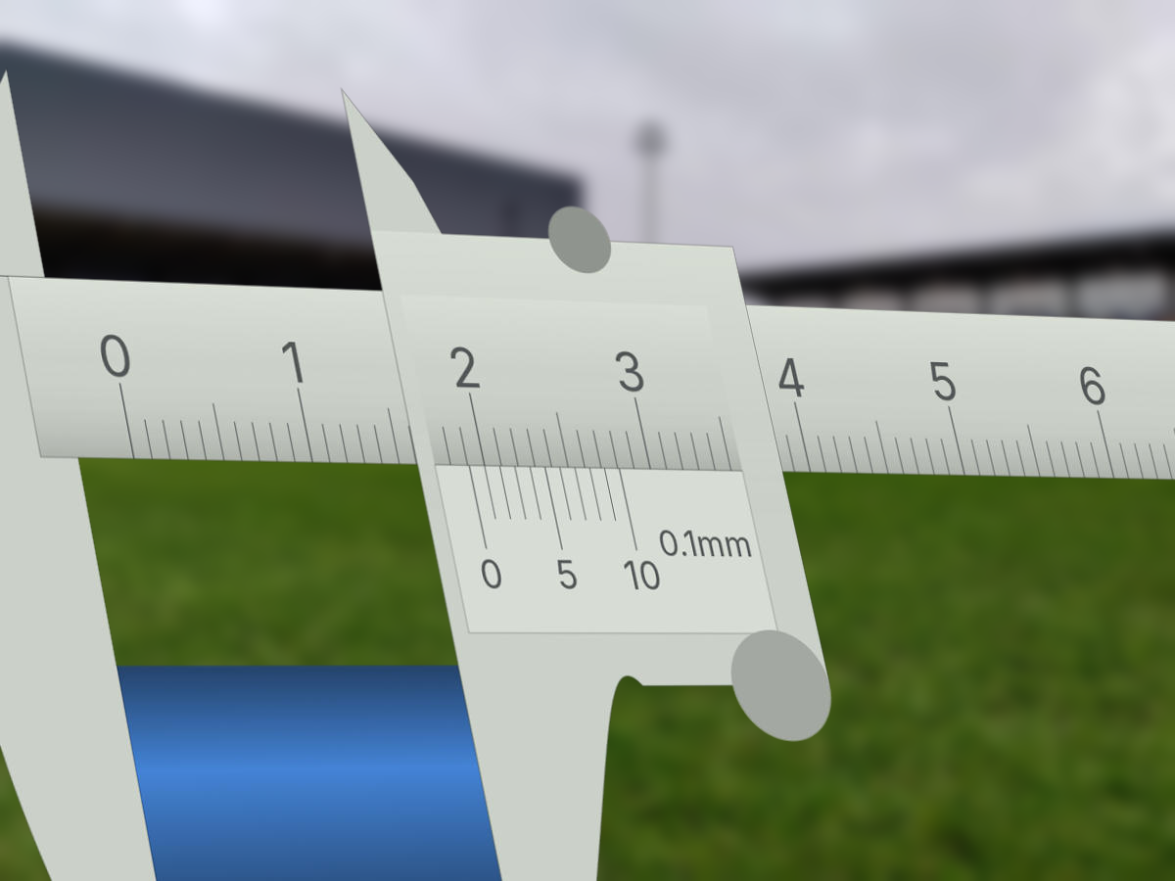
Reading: 19.1 mm
